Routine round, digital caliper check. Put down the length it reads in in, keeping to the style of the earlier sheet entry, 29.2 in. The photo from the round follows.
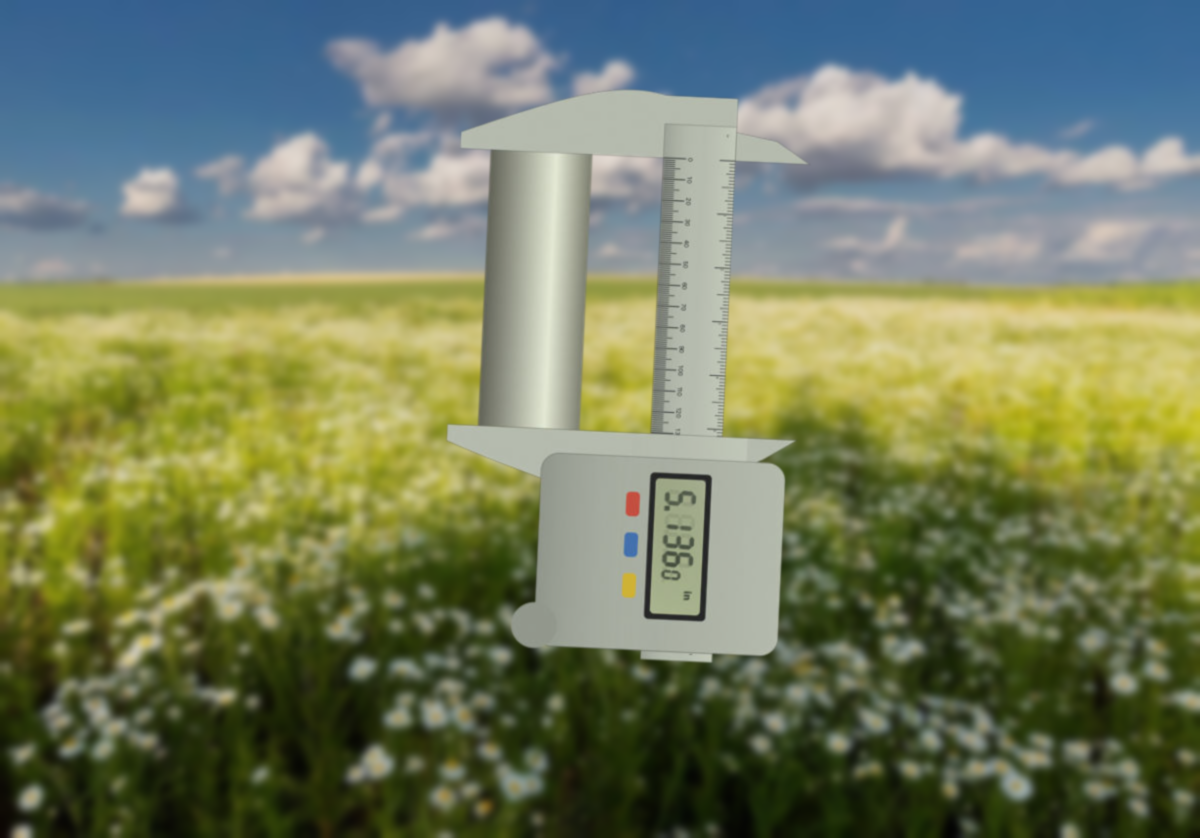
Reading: 5.1360 in
